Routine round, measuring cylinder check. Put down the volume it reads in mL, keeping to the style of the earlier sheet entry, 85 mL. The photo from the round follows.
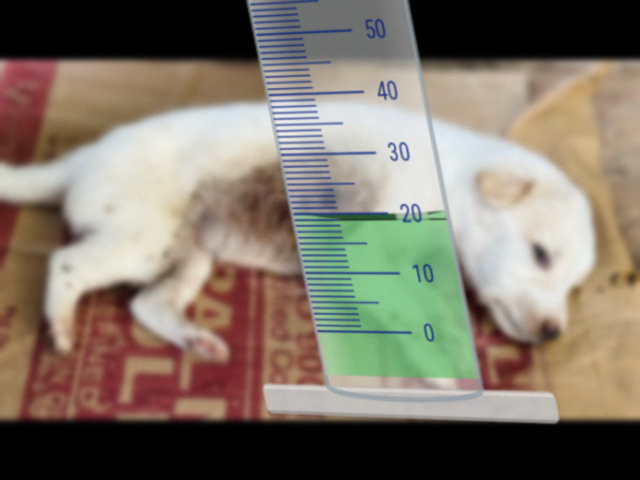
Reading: 19 mL
